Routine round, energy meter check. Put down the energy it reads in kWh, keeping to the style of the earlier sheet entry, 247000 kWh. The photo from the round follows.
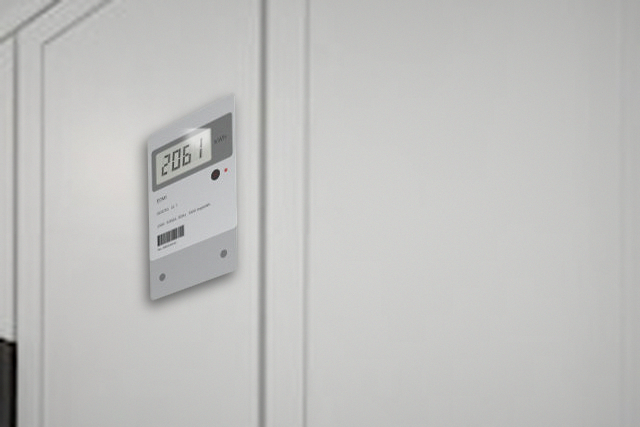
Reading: 2061 kWh
